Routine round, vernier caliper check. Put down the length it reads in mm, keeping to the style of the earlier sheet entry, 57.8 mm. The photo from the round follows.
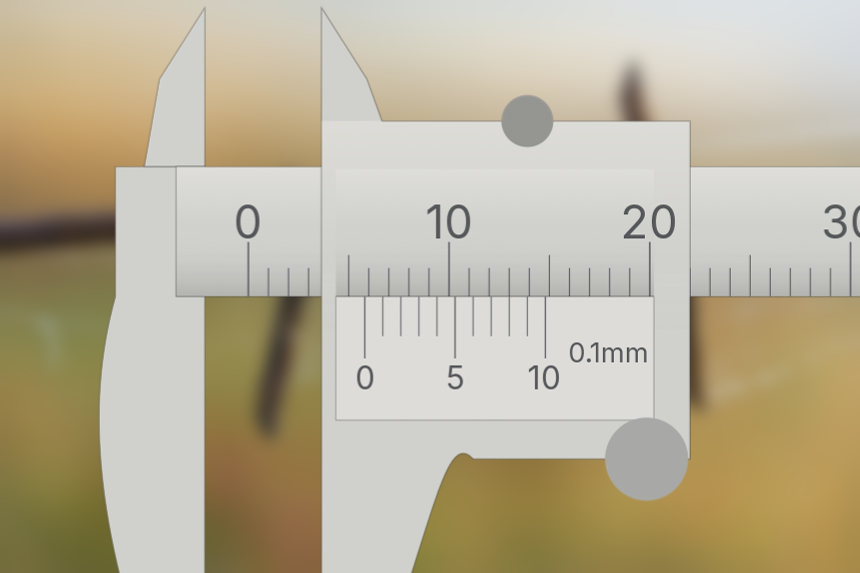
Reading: 5.8 mm
